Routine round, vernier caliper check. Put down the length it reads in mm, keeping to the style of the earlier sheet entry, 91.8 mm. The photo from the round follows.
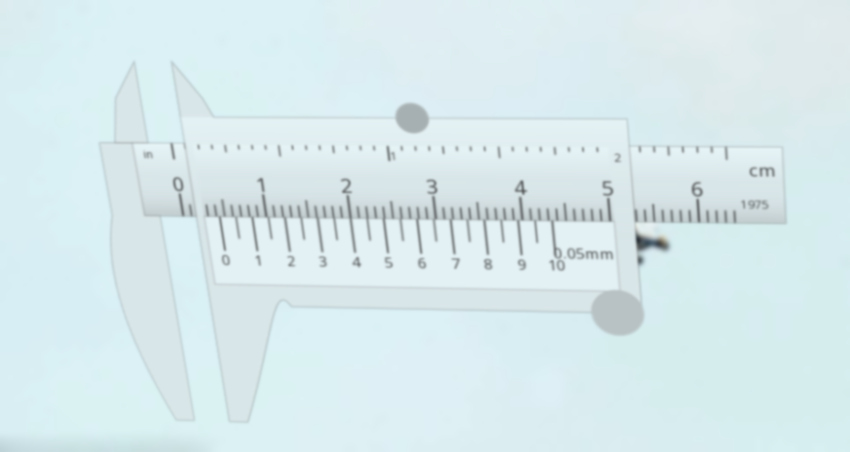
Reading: 4.4 mm
